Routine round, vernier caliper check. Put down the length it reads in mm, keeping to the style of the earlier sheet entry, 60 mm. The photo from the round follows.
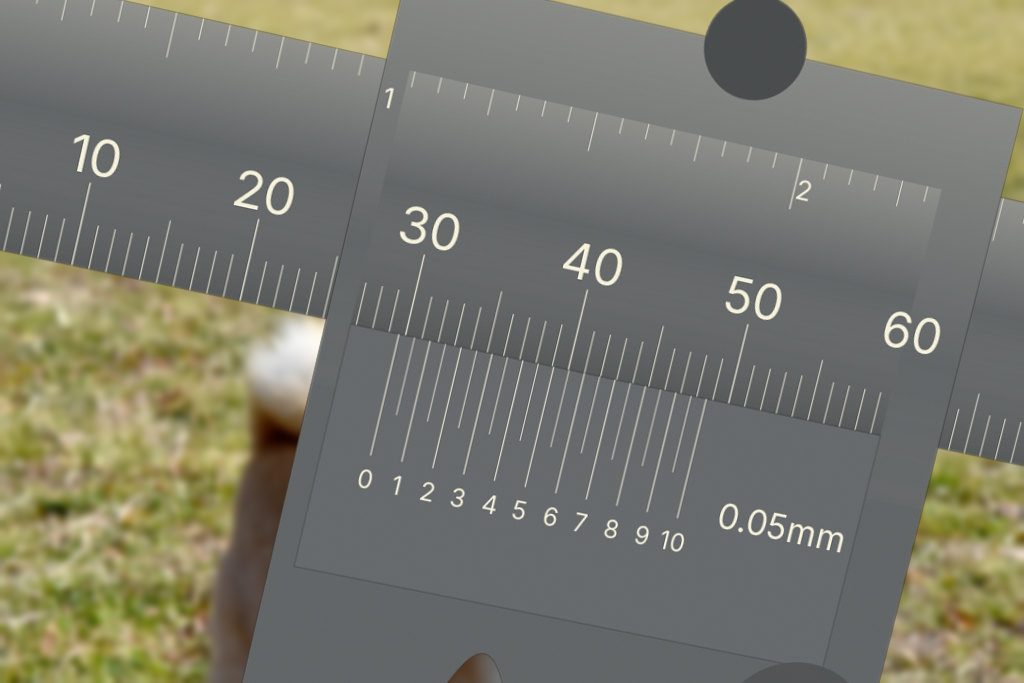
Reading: 29.6 mm
